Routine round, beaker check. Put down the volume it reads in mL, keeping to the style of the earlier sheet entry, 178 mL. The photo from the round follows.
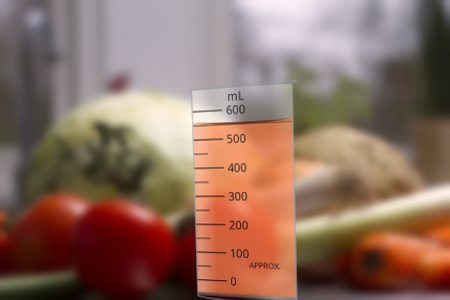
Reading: 550 mL
